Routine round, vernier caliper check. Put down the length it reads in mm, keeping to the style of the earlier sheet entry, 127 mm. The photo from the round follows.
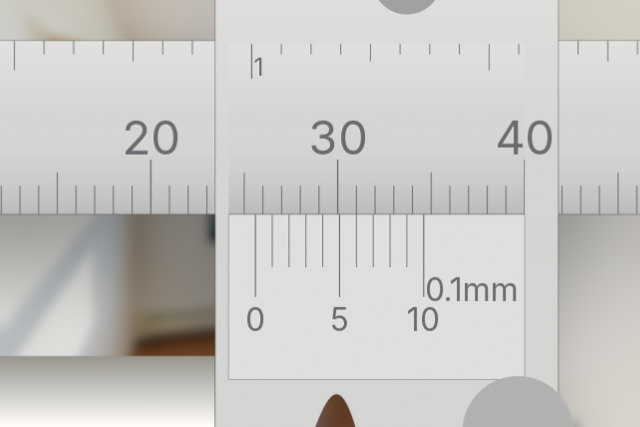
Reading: 25.6 mm
